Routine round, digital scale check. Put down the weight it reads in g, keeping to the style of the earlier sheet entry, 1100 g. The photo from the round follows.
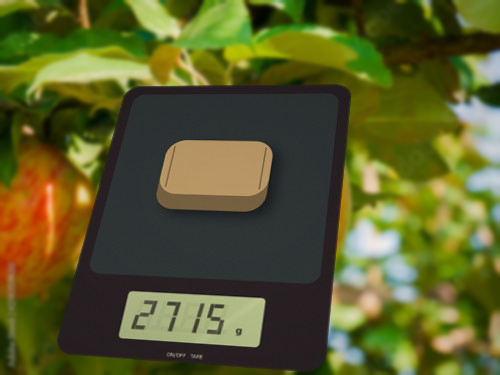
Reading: 2715 g
